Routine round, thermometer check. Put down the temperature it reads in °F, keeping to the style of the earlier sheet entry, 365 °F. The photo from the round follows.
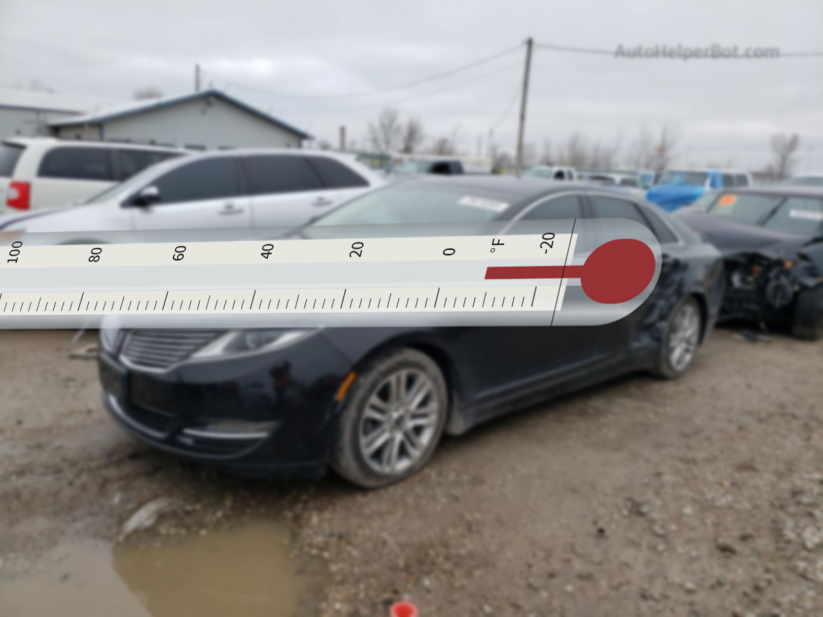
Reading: -9 °F
